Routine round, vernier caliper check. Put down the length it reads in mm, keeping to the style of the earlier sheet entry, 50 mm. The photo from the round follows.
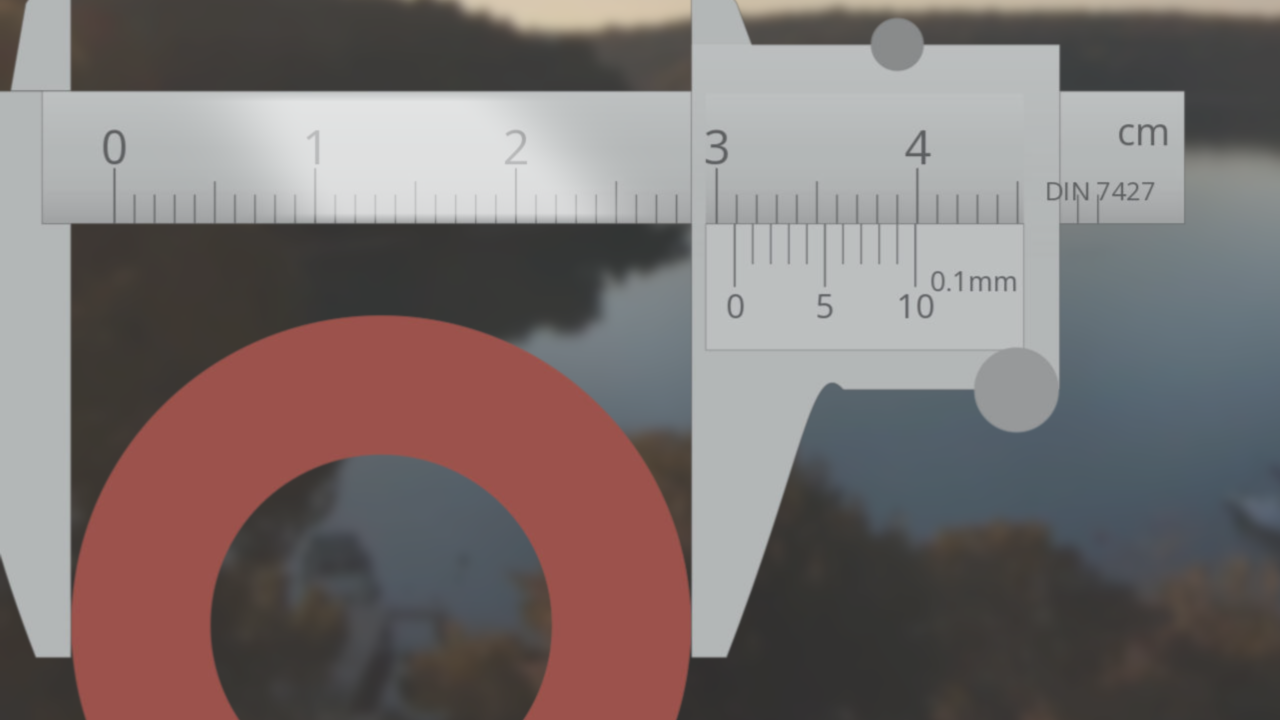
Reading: 30.9 mm
